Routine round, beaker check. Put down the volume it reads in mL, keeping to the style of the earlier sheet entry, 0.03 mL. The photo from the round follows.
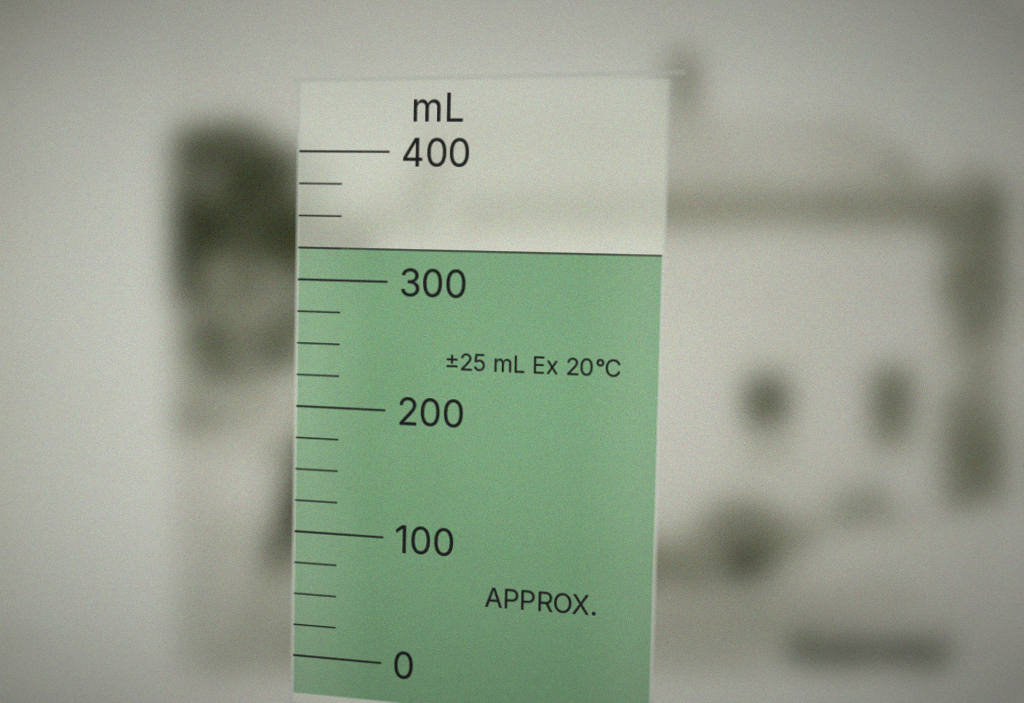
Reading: 325 mL
